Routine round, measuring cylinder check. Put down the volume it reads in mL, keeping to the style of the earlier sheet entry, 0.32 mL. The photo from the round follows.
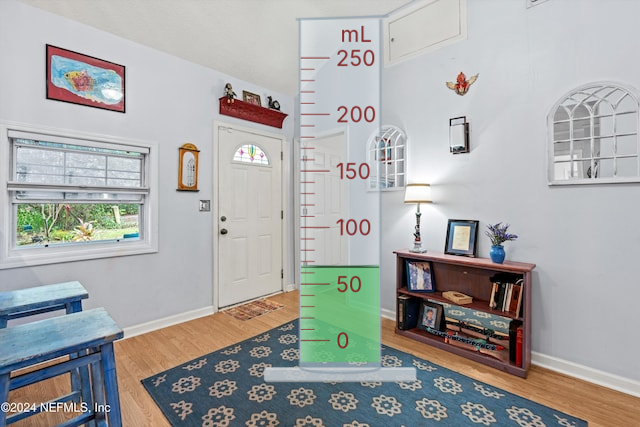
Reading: 65 mL
